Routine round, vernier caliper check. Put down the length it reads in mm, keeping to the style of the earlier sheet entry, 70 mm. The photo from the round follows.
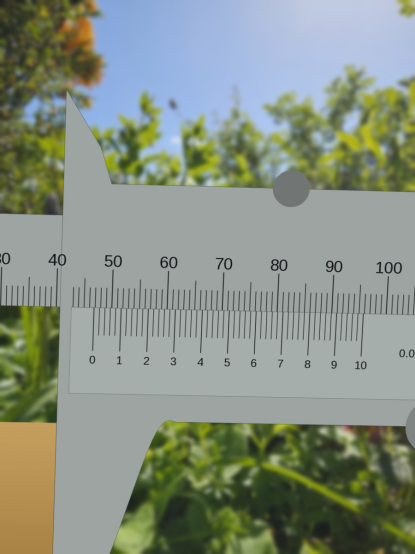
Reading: 46.8 mm
